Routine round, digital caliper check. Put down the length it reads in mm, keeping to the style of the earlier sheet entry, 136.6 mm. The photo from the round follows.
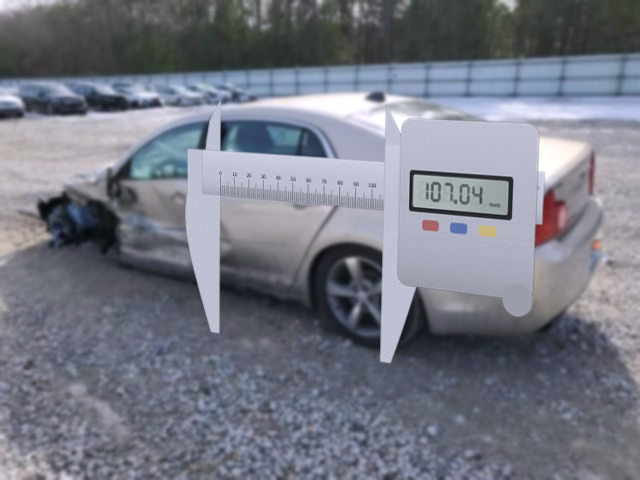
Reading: 107.04 mm
